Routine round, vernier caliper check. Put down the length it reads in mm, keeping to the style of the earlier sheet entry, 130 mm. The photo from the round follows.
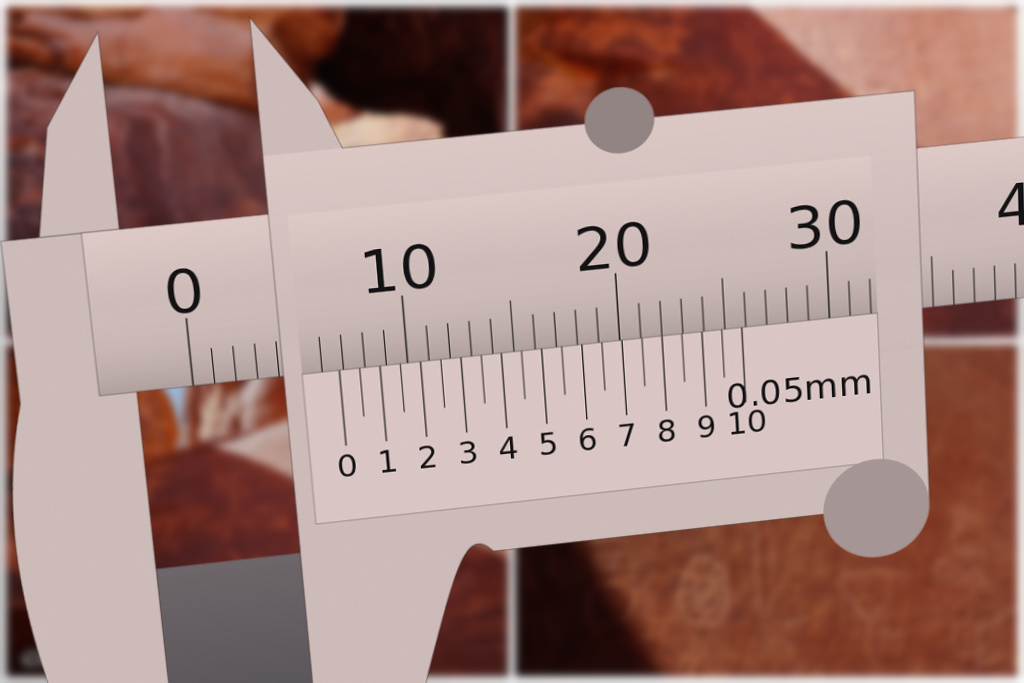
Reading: 6.8 mm
